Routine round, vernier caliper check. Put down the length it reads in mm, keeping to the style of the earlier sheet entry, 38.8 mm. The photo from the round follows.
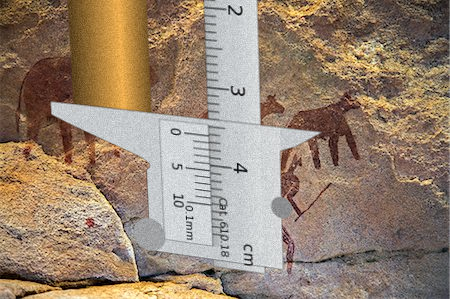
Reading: 36.2 mm
